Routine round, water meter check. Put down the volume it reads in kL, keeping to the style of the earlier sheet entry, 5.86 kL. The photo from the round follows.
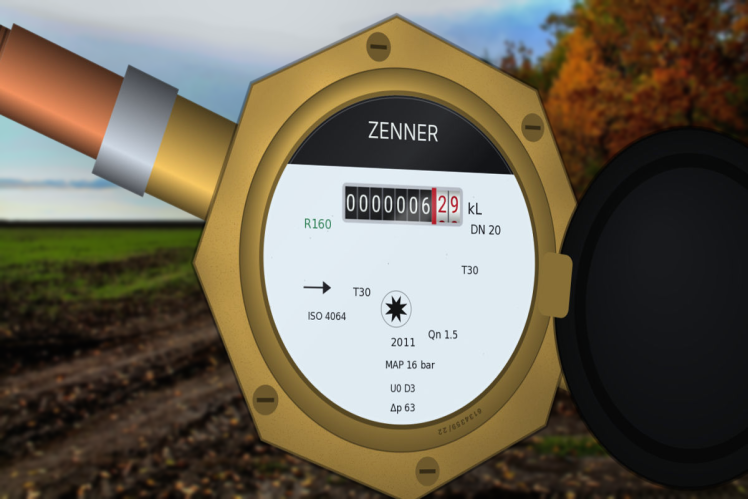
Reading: 6.29 kL
